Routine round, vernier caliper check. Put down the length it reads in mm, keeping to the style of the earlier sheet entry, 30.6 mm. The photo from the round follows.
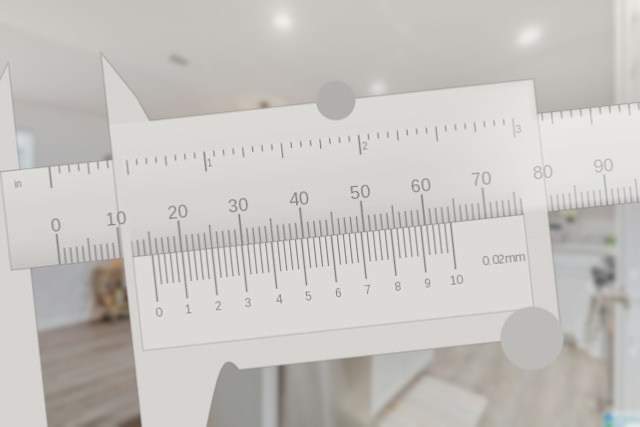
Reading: 15.2 mm
